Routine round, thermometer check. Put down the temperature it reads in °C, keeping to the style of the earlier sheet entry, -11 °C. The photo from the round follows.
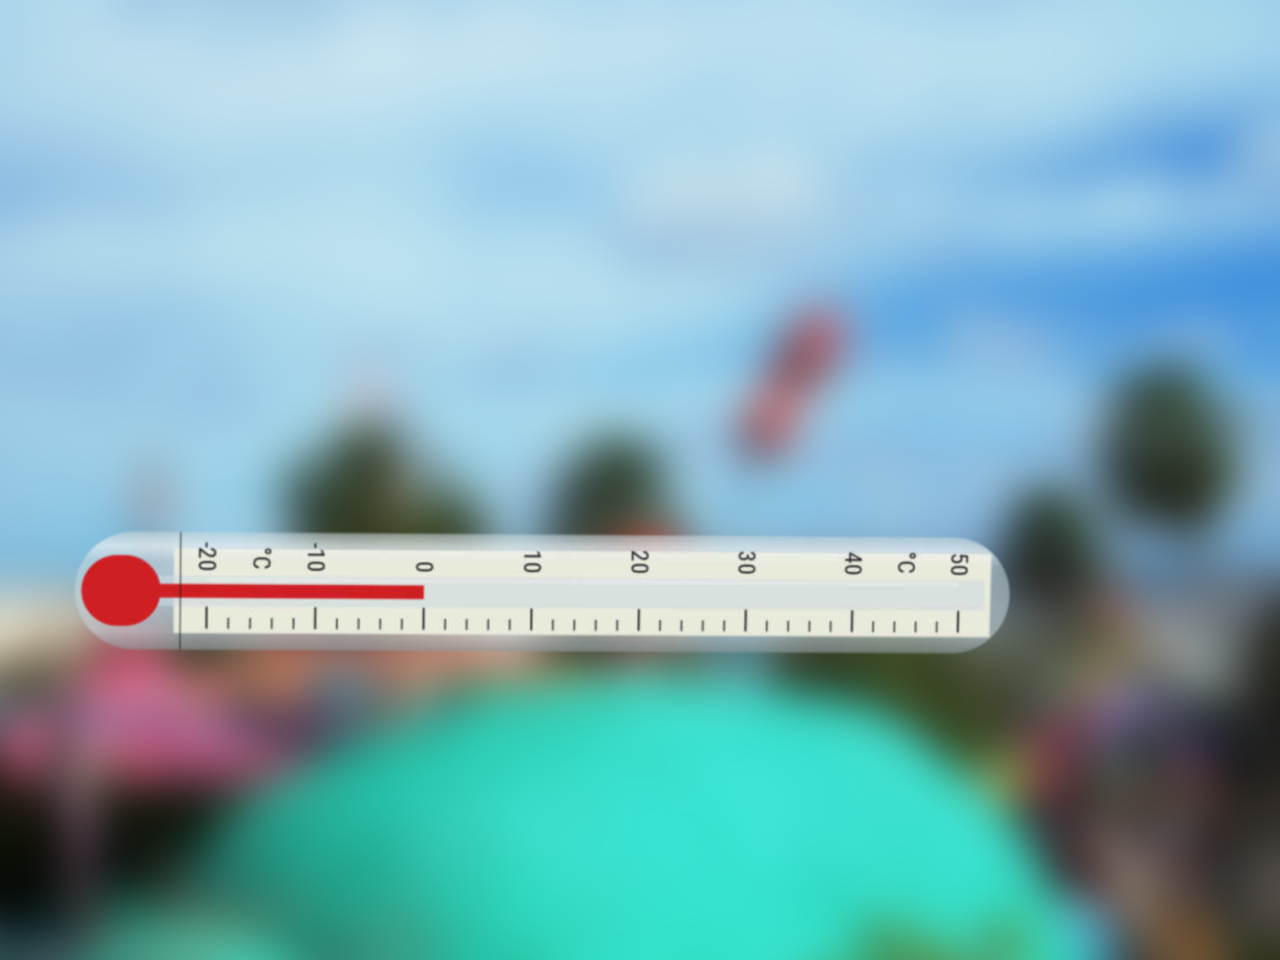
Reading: 0 °C
